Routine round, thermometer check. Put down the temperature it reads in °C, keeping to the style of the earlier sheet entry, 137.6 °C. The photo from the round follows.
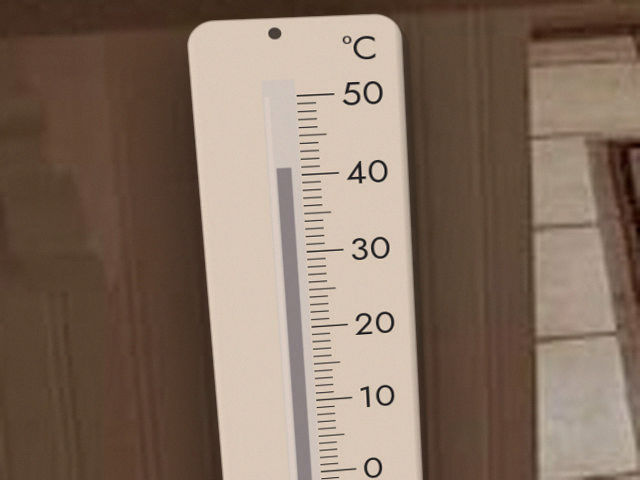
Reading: 41 °C
